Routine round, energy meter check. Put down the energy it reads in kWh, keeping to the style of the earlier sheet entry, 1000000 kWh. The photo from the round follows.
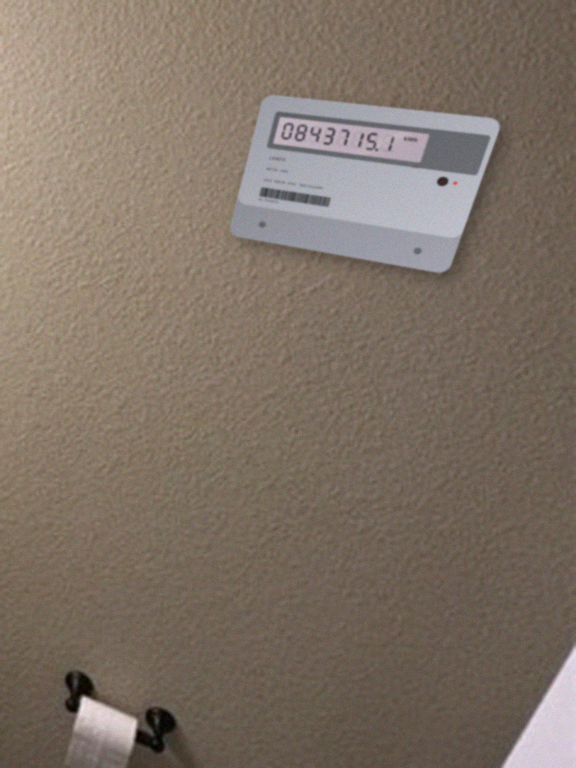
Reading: 843715.1 kWh
